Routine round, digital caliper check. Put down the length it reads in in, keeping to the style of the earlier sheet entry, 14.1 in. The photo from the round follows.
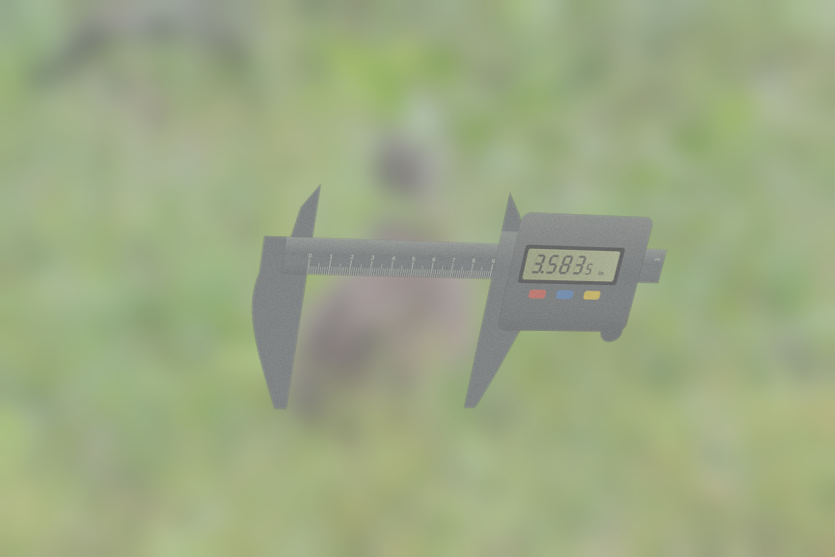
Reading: 3.5835 in
